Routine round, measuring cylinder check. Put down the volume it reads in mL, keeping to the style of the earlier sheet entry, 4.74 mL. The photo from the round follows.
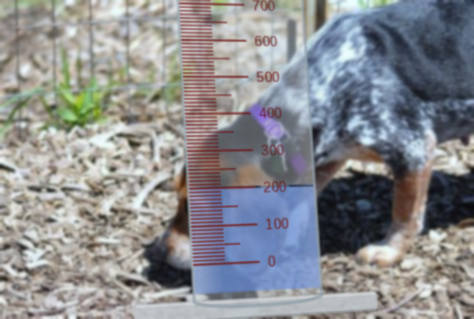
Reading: 200 mL
